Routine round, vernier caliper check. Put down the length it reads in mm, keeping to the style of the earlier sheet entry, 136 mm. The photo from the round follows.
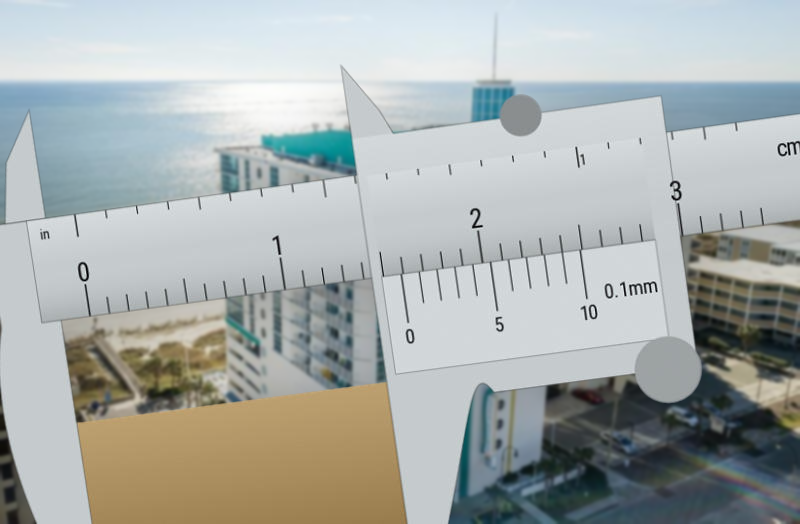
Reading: 15.9 mm
